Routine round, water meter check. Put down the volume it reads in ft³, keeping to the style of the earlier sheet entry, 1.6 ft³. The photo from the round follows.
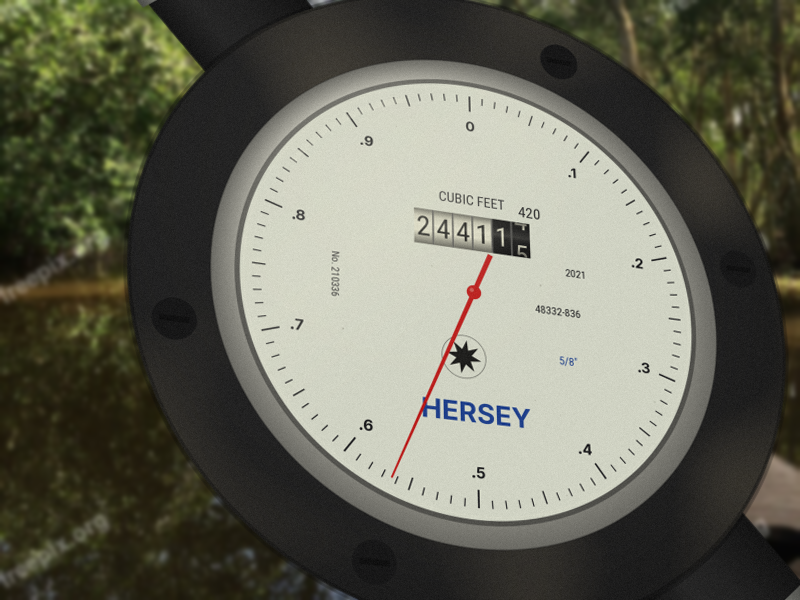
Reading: 244114.56 ft³
